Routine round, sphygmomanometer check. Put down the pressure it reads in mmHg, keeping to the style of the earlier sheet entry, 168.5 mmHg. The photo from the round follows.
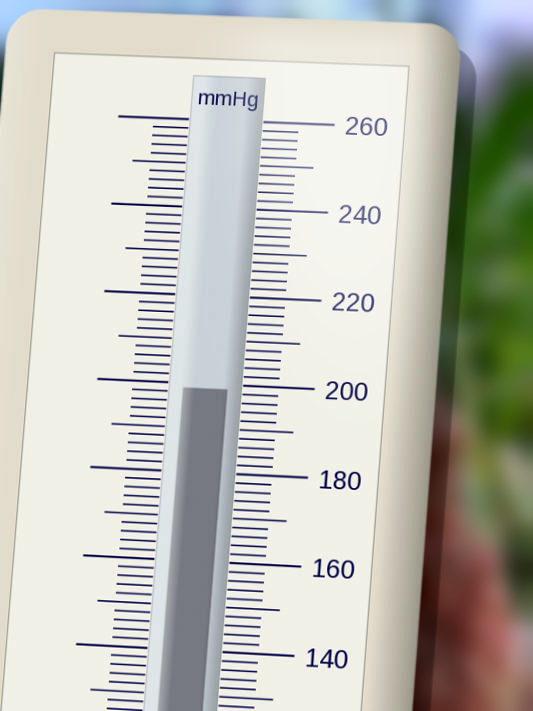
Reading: 199 mmHg
